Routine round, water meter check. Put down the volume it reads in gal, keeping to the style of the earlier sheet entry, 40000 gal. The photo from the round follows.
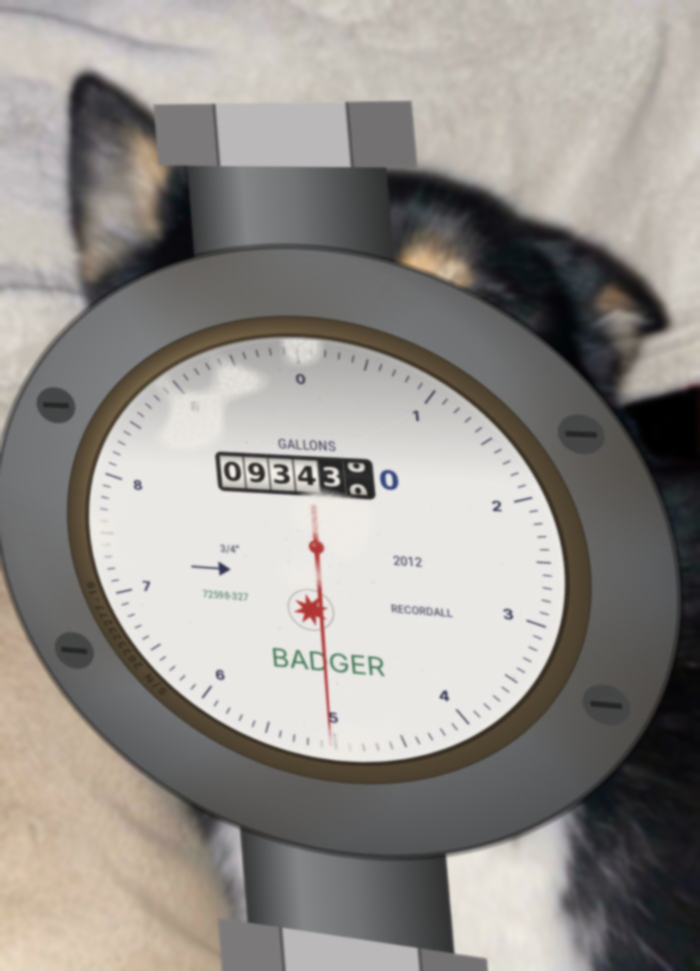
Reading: 934385.0 gal
